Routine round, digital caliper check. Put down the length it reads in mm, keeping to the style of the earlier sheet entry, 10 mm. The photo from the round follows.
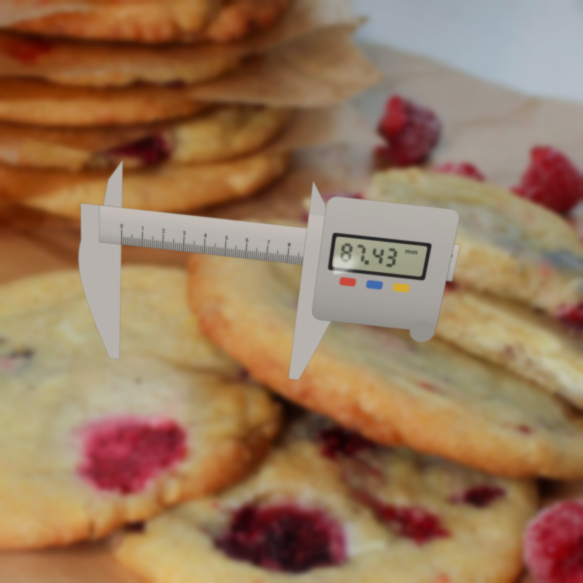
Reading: 87.43 mm
